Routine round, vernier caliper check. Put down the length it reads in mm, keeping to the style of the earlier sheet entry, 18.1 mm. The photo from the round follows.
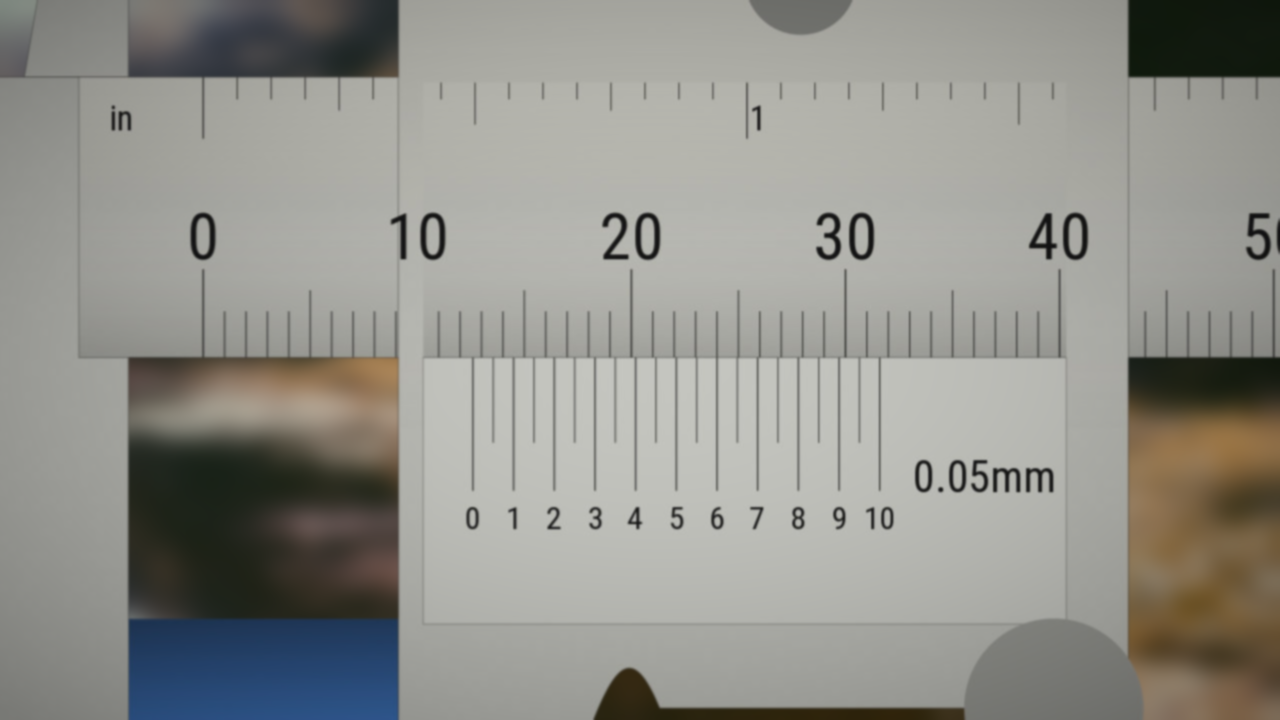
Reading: 12.6 mm
